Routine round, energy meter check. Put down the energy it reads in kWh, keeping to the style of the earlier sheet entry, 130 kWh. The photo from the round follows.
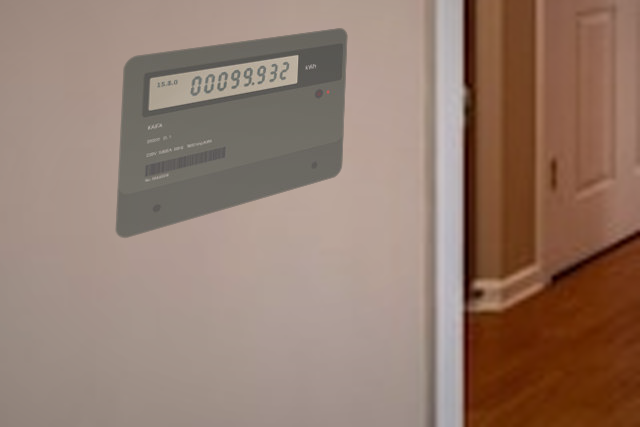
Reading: 99.932 kWh
